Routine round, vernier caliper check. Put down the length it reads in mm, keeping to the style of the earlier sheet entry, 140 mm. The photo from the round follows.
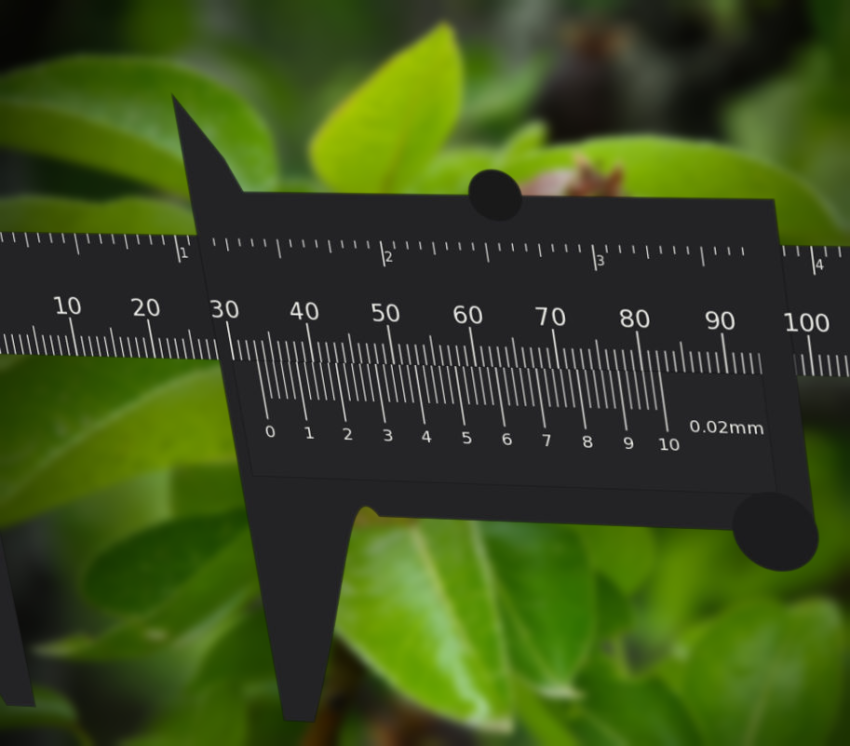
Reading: 33.0 mm
